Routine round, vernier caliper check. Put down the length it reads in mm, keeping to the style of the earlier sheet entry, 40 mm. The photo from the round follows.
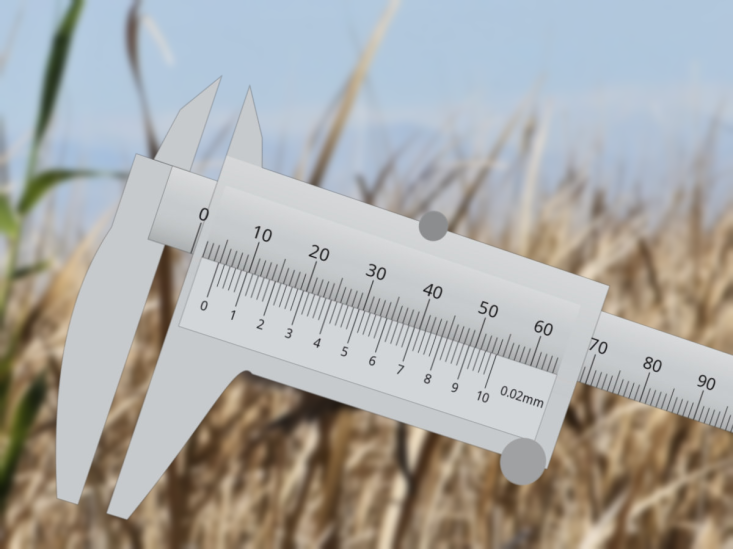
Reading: 4.8 mm
